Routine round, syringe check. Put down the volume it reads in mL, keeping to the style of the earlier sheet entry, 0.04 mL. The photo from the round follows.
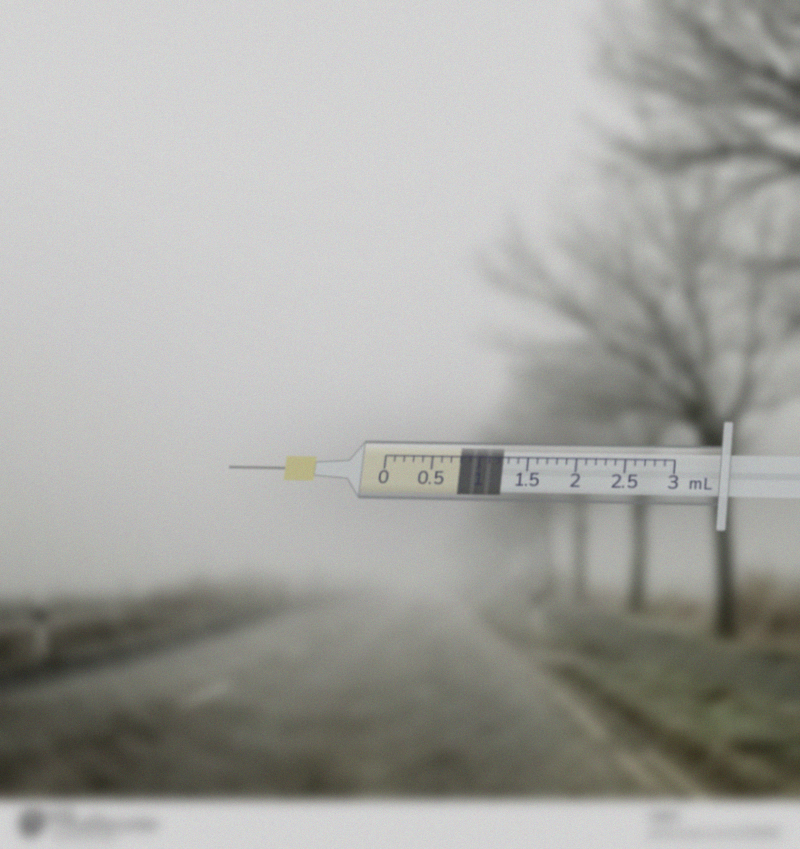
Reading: 0.8 mL
